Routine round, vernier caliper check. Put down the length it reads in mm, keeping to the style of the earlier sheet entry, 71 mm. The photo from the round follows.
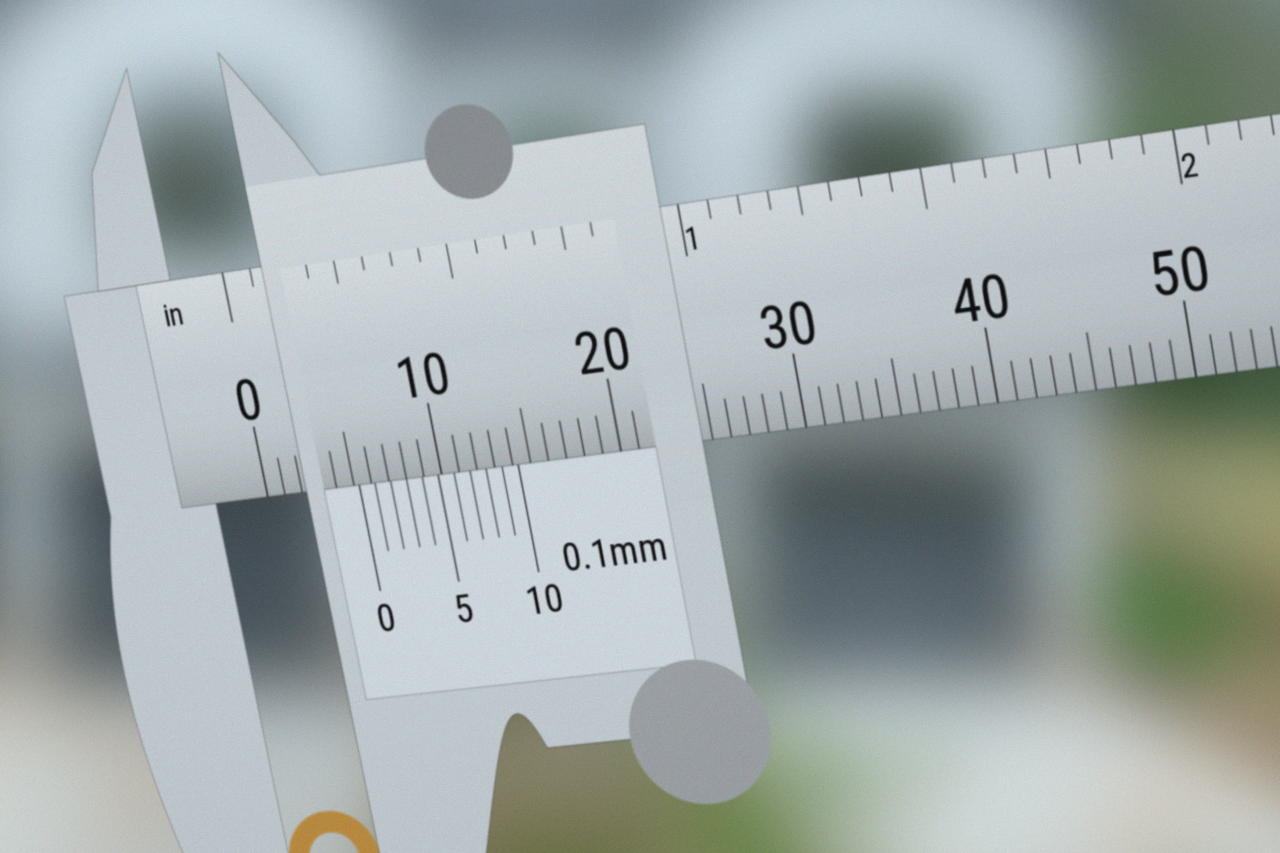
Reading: 5.3 mm
